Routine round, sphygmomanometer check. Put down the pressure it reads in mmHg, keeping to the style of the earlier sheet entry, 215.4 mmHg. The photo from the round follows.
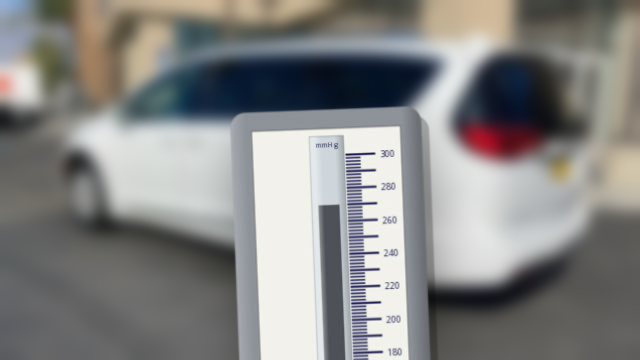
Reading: 270 mmHg
